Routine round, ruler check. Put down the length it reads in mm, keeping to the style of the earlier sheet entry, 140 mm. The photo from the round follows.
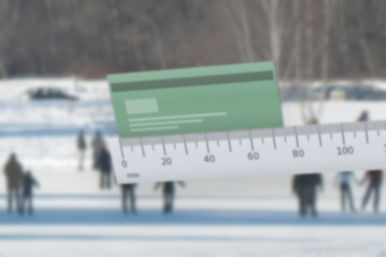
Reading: 75 mm
